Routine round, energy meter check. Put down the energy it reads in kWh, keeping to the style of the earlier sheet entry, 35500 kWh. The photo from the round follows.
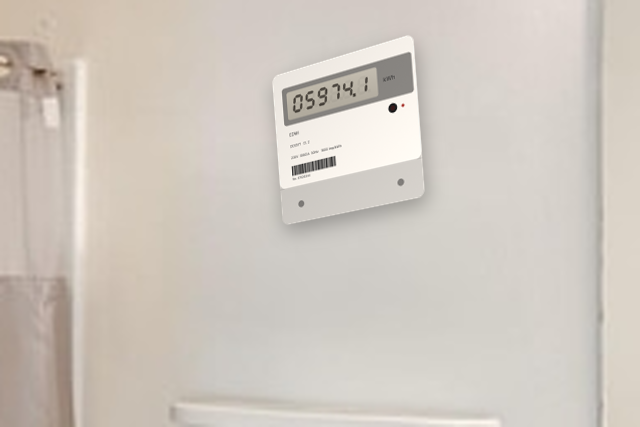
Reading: 5974.1 kWh
